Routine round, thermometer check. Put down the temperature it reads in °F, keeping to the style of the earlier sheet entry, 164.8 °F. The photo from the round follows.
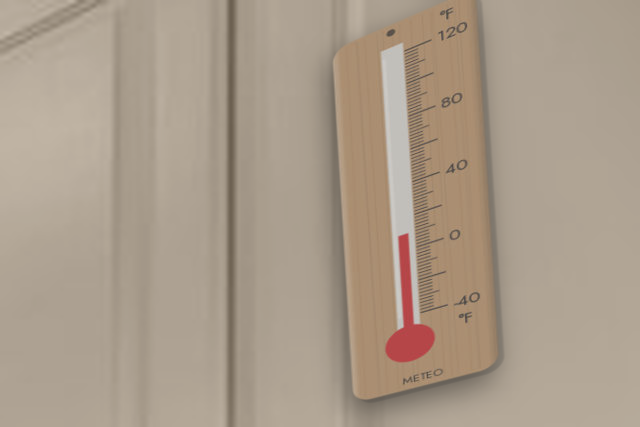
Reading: 10 °F
